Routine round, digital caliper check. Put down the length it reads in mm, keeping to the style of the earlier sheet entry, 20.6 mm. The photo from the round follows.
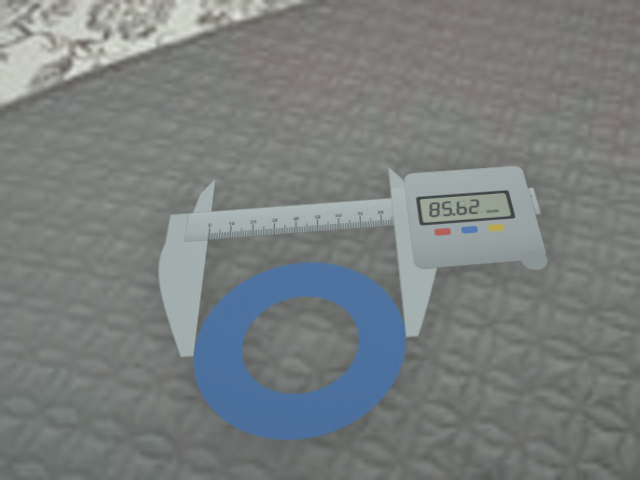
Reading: 85.62 mm
